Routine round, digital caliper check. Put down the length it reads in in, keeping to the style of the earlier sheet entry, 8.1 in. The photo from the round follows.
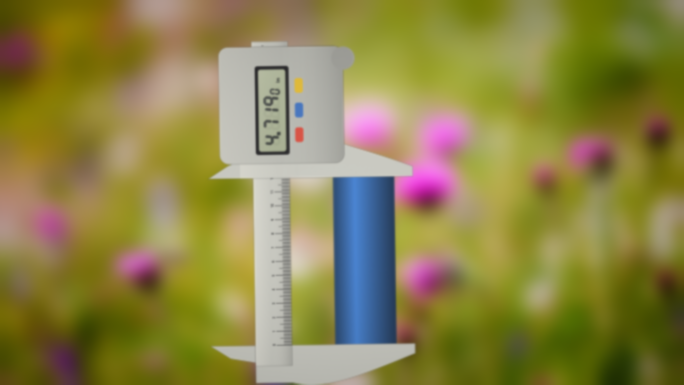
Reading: 4.7190 in
